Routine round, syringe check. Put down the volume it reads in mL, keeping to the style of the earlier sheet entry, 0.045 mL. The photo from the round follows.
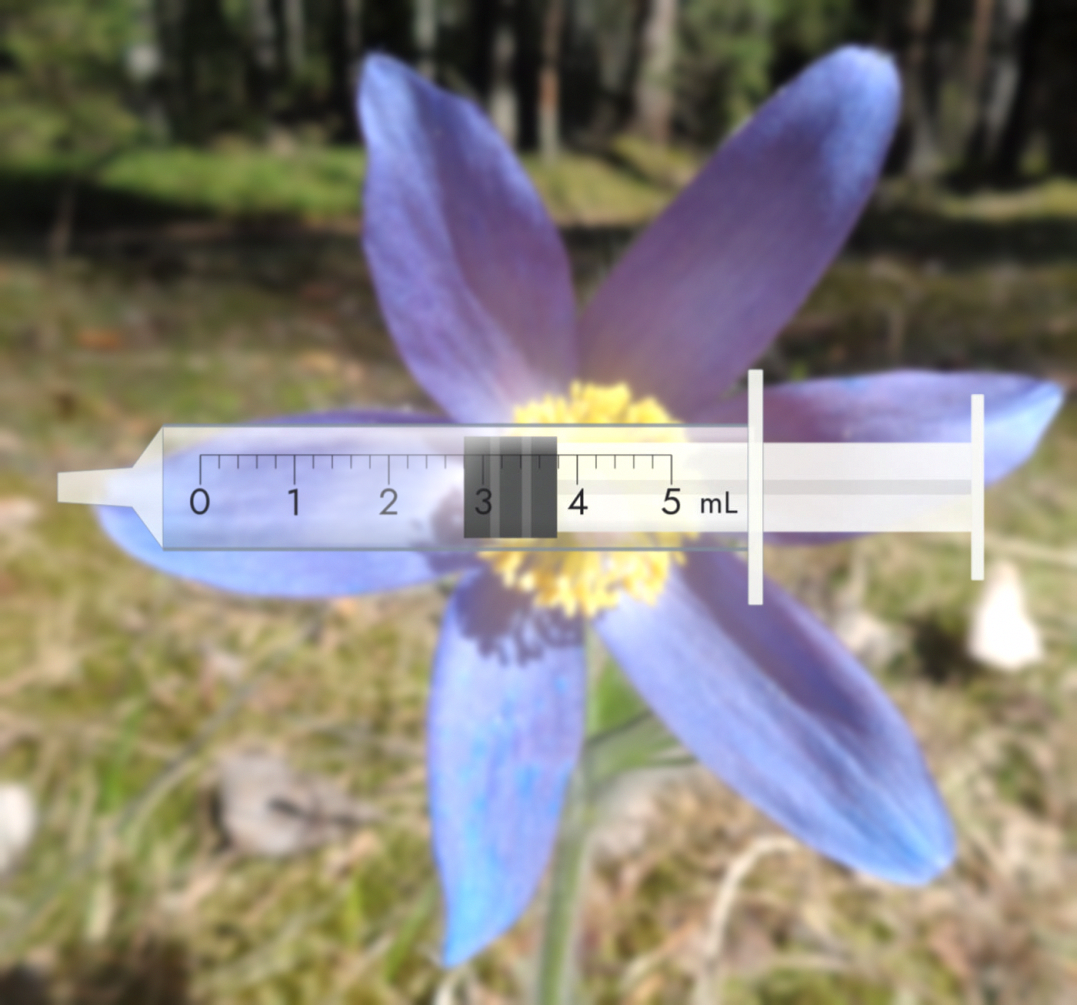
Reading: 2.8 mL
